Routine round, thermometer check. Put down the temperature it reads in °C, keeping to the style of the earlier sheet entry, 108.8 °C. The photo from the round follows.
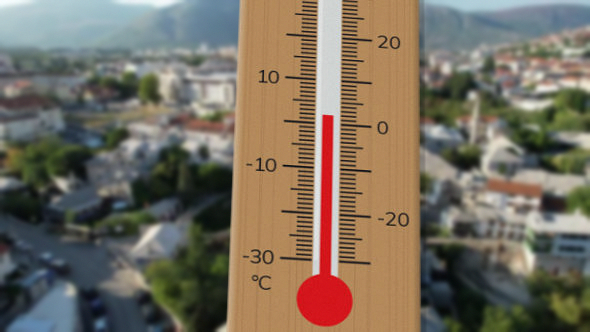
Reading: 2 °C
